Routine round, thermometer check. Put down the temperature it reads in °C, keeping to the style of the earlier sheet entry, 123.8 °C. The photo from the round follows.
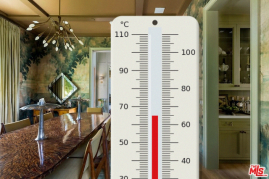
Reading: 65 °C
